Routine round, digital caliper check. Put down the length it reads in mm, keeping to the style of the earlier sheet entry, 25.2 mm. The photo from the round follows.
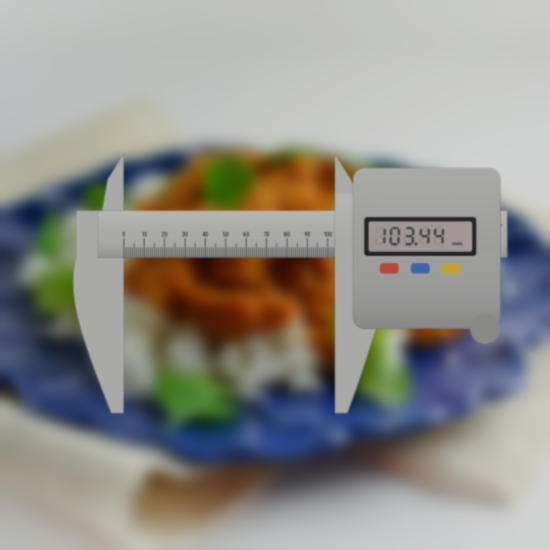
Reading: 103.44 mm
